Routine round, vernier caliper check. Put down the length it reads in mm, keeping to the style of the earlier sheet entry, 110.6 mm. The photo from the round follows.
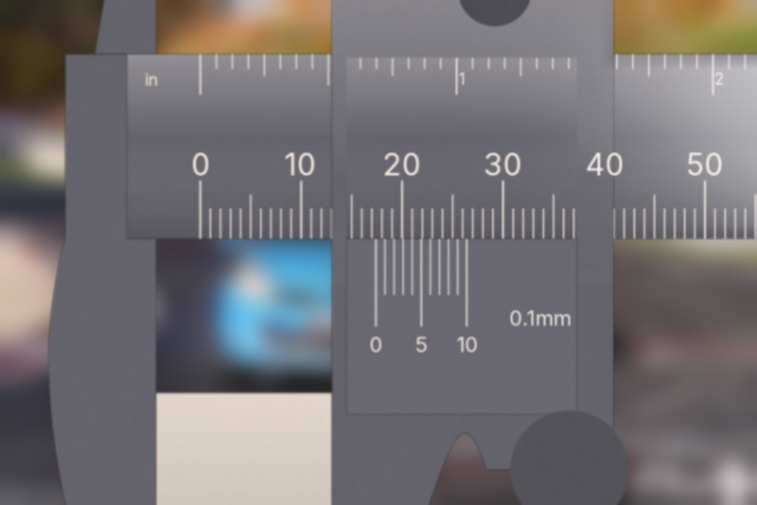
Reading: 17.4 mm
